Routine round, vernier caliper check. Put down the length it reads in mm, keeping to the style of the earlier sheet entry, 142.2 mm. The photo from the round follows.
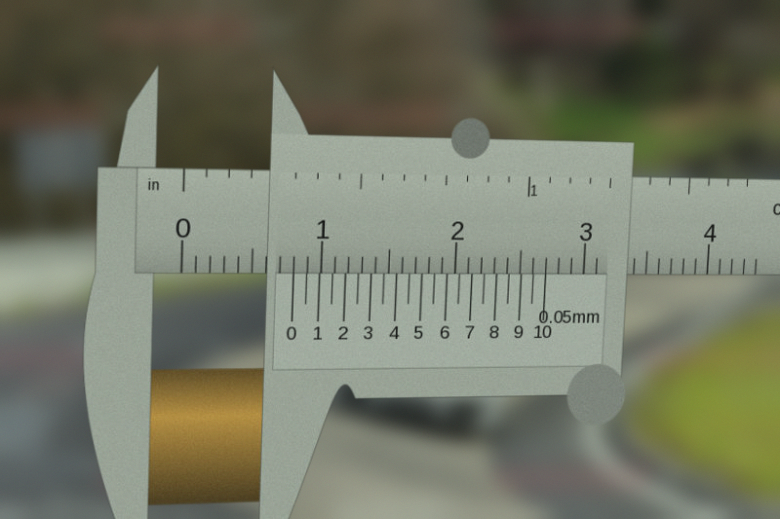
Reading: 8.0 mm
